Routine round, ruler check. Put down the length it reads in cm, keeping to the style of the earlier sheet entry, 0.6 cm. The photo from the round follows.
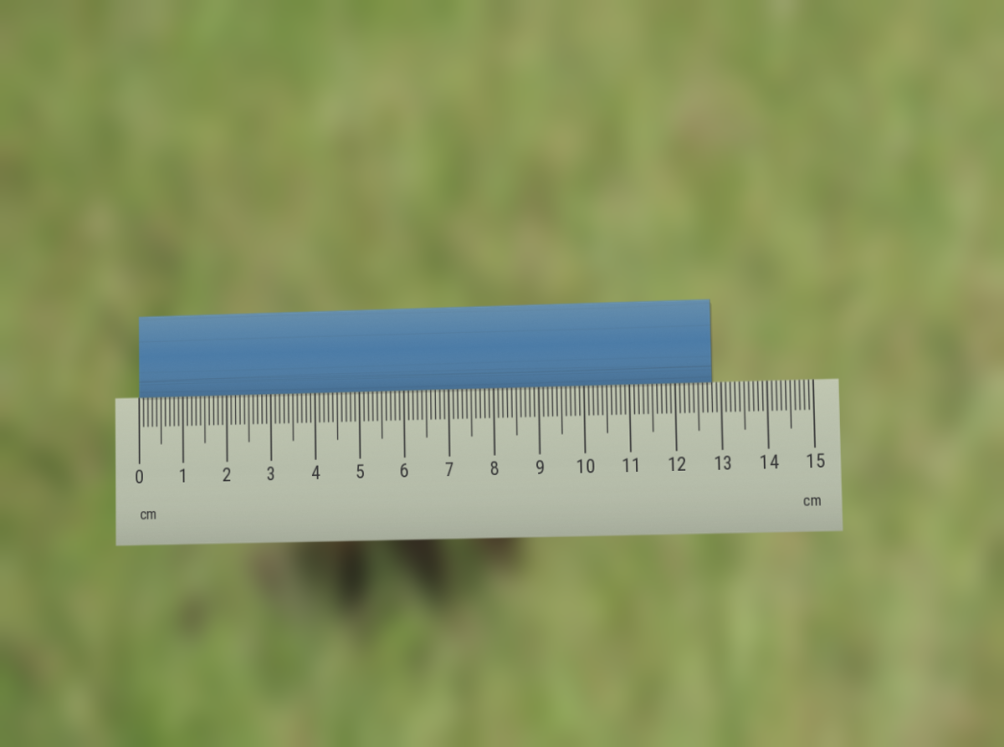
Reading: 12.8 cm
